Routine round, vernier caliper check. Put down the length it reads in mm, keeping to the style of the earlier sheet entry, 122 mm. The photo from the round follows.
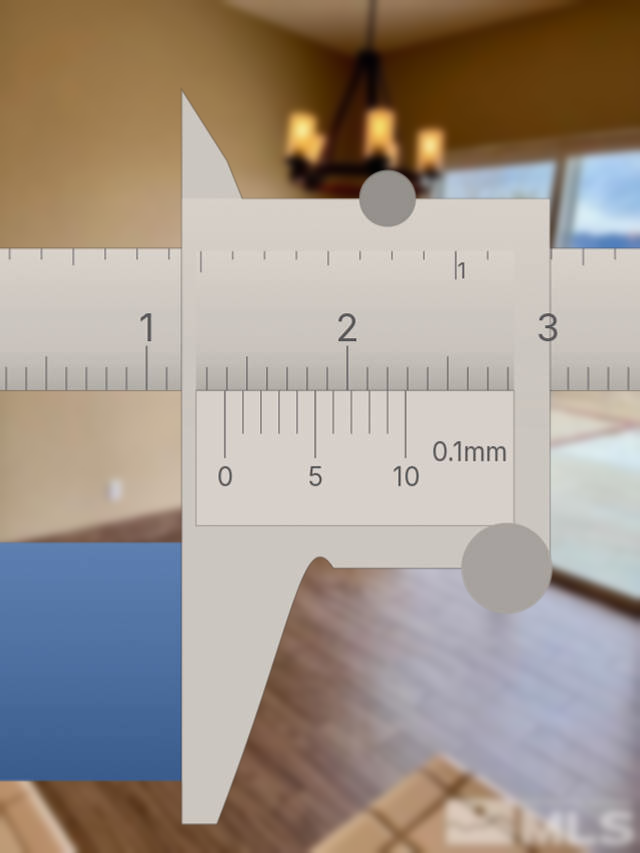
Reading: 13.9 mm
